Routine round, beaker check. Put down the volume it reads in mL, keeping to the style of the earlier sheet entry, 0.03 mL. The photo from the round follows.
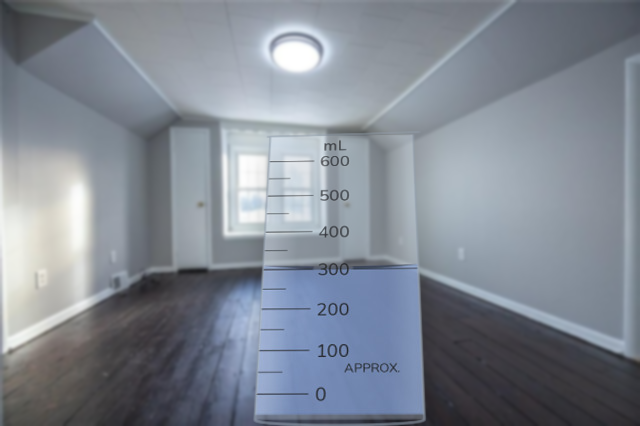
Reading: 300 mL
